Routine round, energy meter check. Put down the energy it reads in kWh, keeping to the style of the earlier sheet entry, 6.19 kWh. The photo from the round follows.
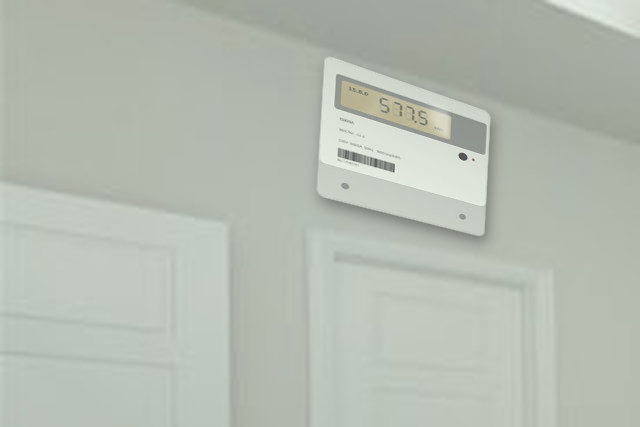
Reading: 577.5 kWh
